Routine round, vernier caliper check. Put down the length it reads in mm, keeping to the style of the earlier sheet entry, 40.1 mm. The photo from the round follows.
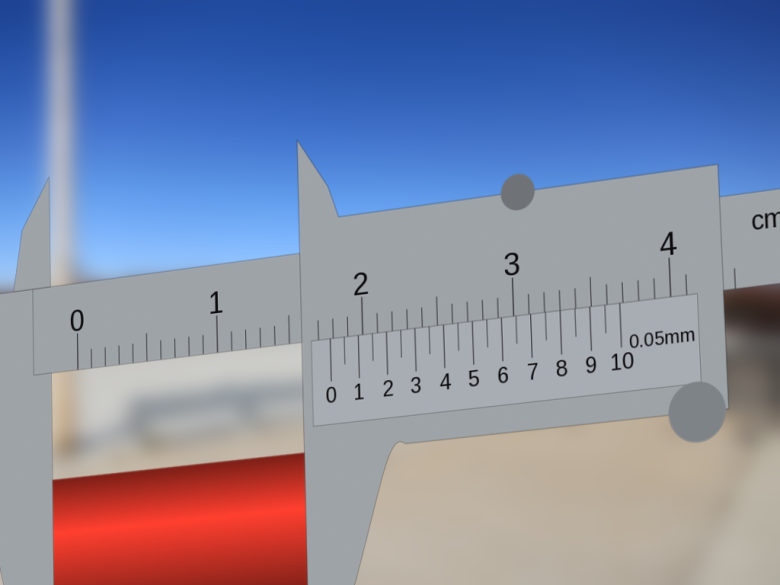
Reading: 17.8 mm
